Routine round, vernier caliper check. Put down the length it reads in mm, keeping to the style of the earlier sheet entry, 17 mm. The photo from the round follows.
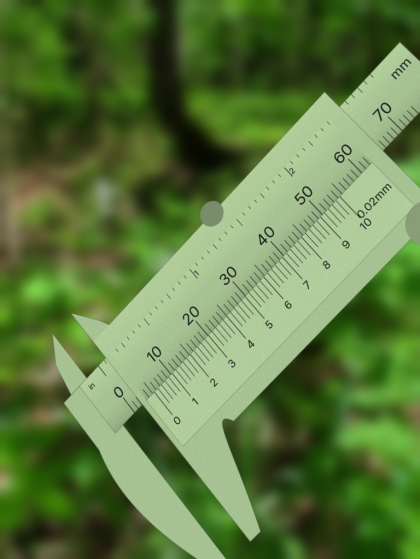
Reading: 5.4 mm
